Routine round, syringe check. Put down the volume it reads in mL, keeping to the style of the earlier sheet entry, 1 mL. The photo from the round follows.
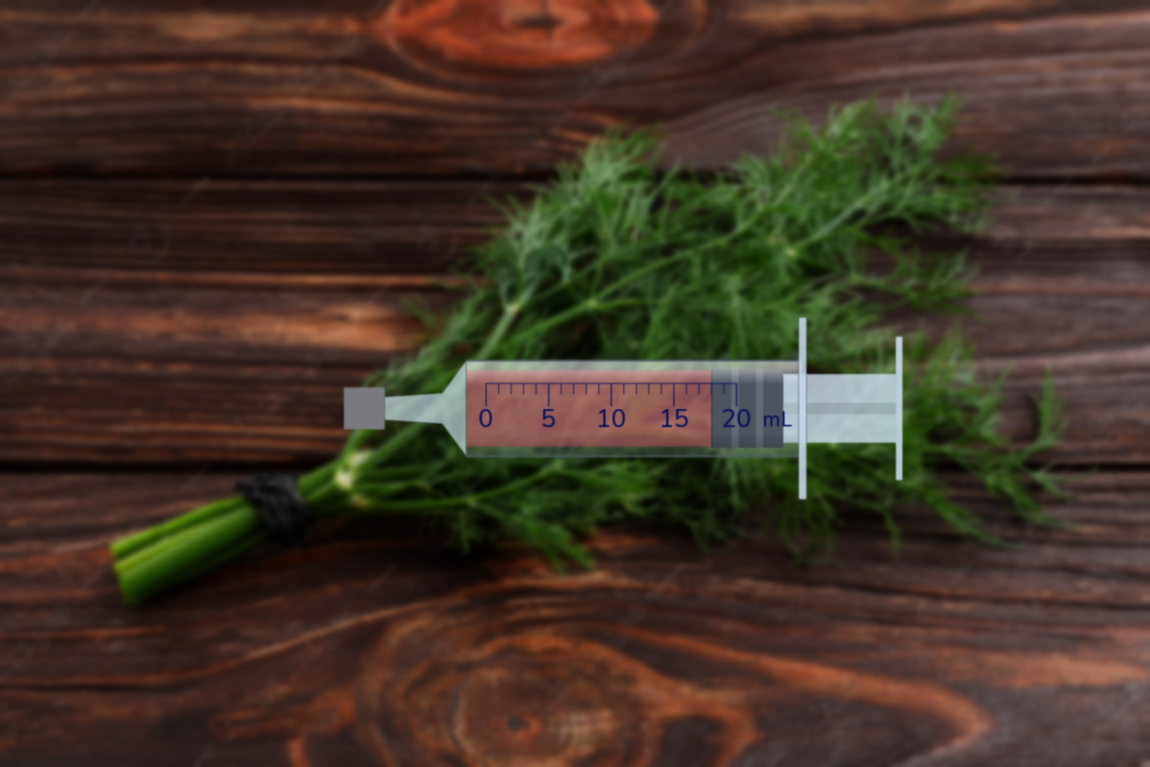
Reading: 18 mL
